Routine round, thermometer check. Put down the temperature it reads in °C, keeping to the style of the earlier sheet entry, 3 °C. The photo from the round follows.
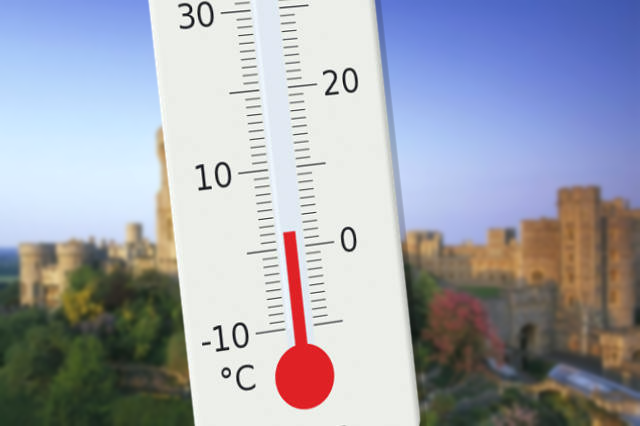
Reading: 2 °C
